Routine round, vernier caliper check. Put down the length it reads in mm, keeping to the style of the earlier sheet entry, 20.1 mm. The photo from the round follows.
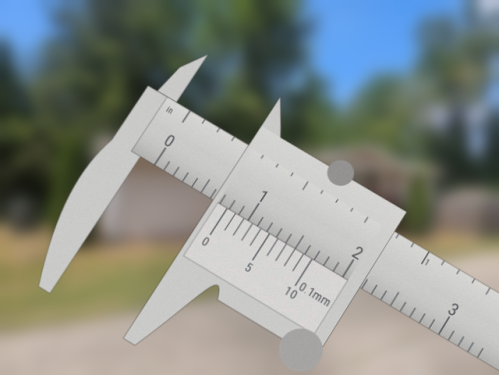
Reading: 7.8 mm
